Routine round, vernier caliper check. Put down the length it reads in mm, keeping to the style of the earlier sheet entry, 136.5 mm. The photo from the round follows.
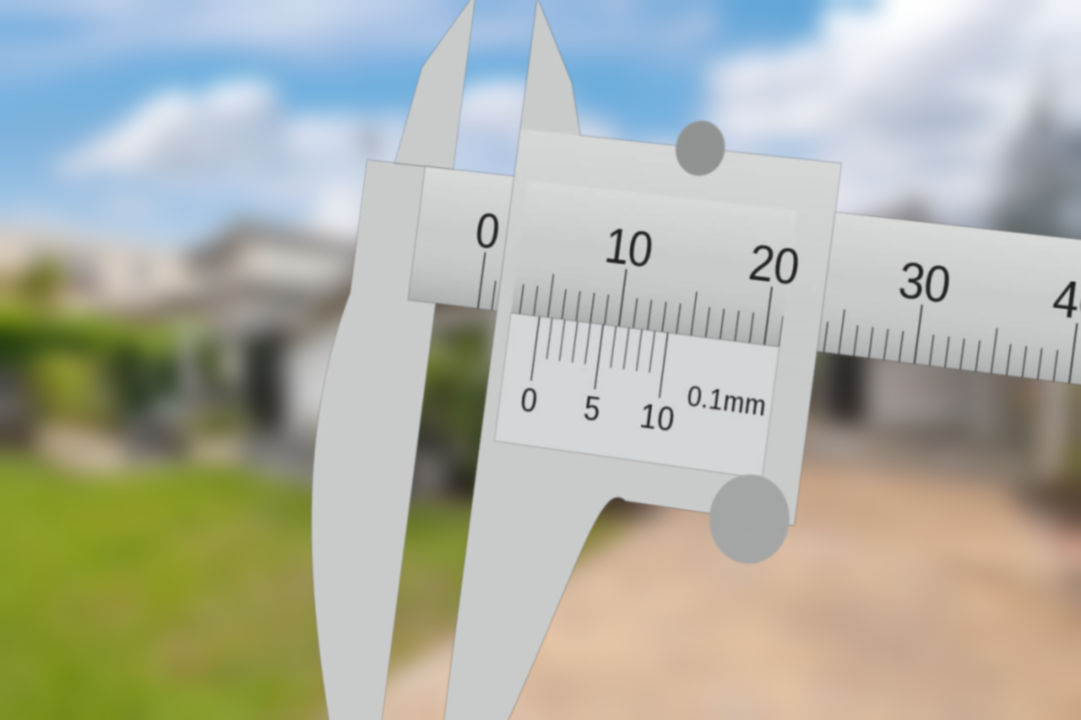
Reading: 4.4 mm
